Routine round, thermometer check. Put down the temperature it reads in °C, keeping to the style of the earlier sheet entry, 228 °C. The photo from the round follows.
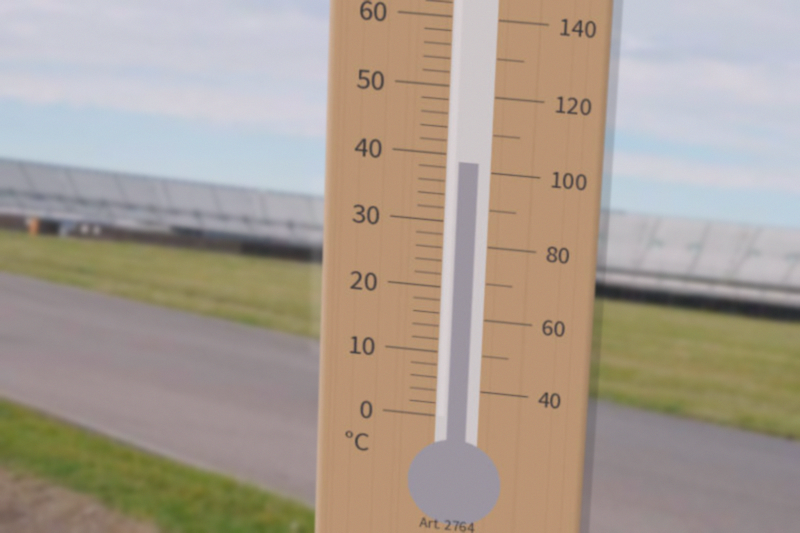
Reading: 39 °C
